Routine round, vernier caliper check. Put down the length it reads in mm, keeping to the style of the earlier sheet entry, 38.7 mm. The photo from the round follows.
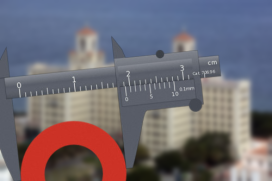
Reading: 19.2 mm
